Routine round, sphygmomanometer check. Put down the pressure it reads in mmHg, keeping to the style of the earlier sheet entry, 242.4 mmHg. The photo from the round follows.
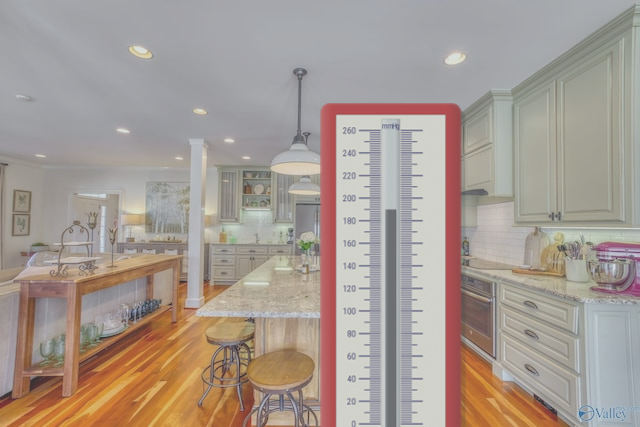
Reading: 190 mmHg
